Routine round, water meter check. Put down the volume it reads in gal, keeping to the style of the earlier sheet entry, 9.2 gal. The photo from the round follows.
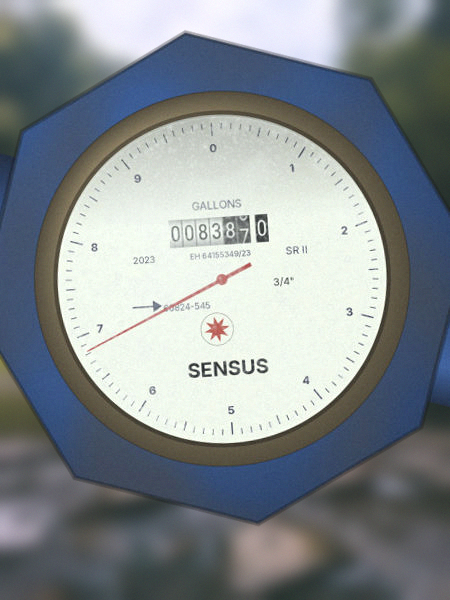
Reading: 83866.8 gal
